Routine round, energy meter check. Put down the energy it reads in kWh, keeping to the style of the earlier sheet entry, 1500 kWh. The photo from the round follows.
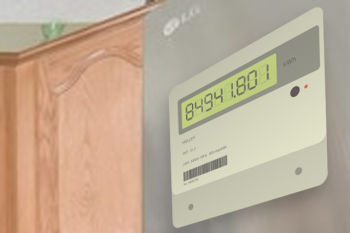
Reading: 84941.801 kWh
